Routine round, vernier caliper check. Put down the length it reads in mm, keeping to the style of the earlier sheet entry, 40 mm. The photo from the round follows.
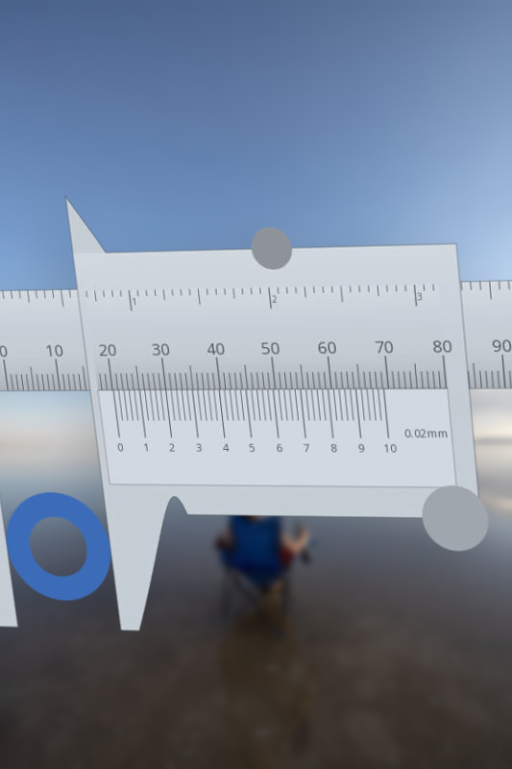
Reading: 20.2 mm
